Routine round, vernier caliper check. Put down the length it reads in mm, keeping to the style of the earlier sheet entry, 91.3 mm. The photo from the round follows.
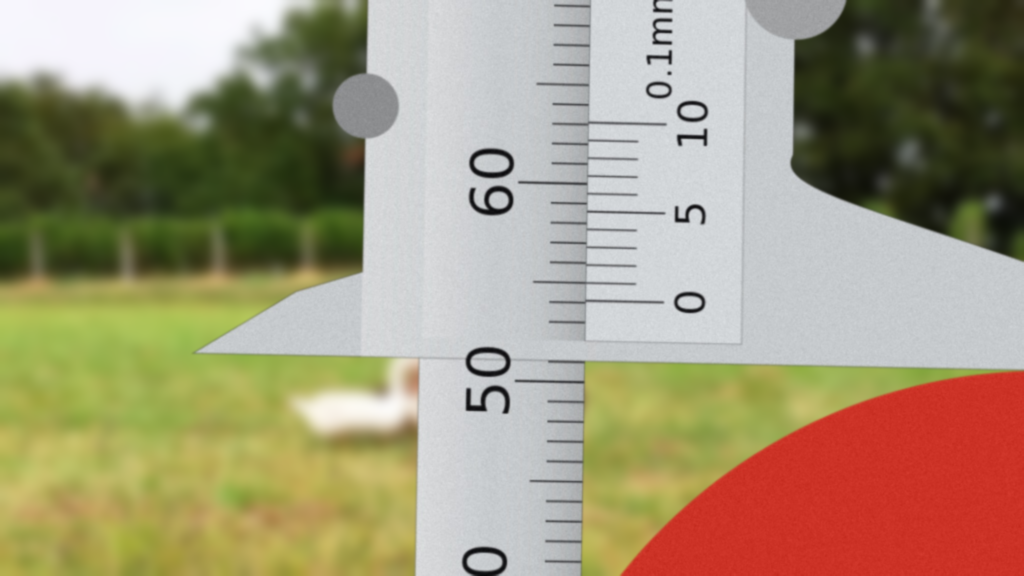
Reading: 54.1 mm
